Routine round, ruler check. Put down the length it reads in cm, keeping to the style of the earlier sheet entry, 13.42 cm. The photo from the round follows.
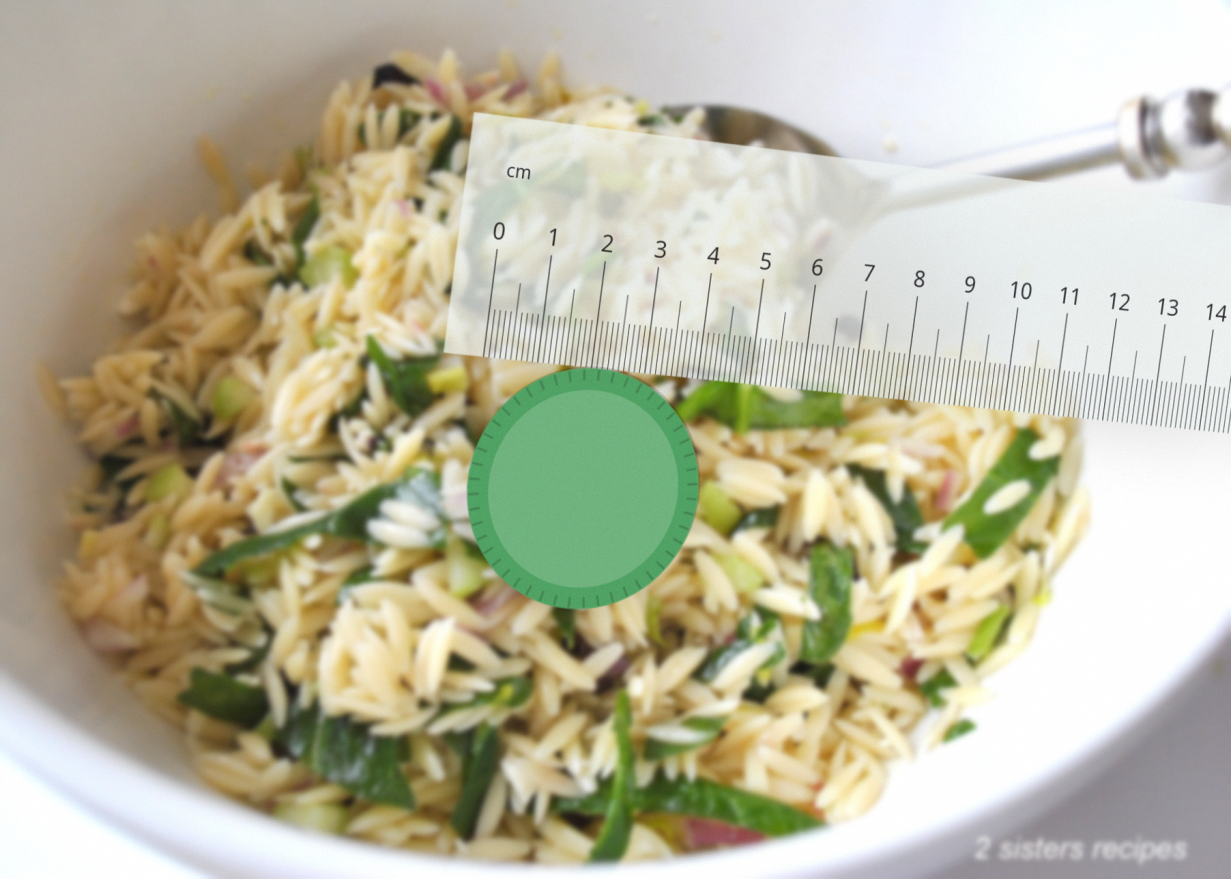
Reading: 4.3 cm
